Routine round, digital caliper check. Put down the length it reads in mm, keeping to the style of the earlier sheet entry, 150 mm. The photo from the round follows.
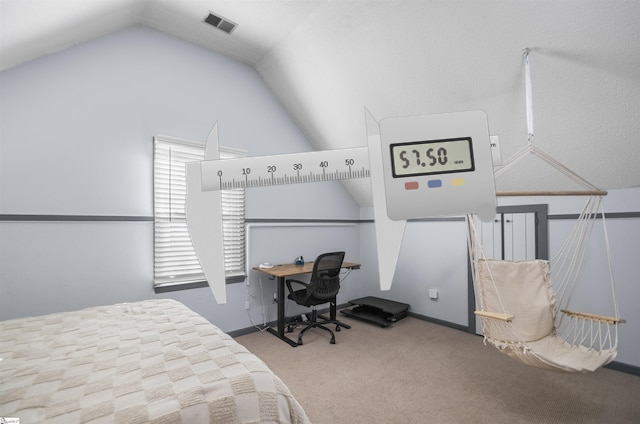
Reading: 57.50 mm
